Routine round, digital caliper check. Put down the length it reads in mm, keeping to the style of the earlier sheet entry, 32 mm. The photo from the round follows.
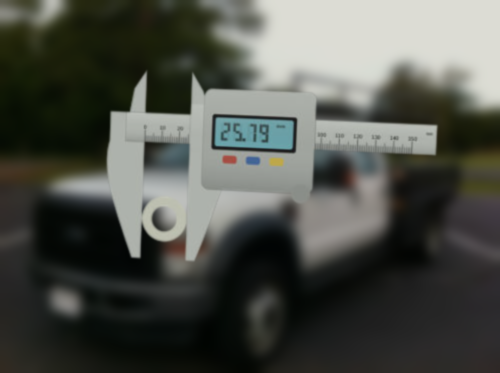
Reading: 25.79 mm
